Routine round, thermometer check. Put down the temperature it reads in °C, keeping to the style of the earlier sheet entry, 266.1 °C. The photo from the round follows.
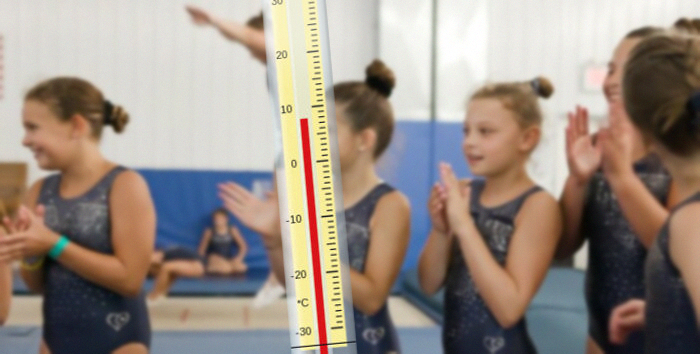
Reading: 8 °C
